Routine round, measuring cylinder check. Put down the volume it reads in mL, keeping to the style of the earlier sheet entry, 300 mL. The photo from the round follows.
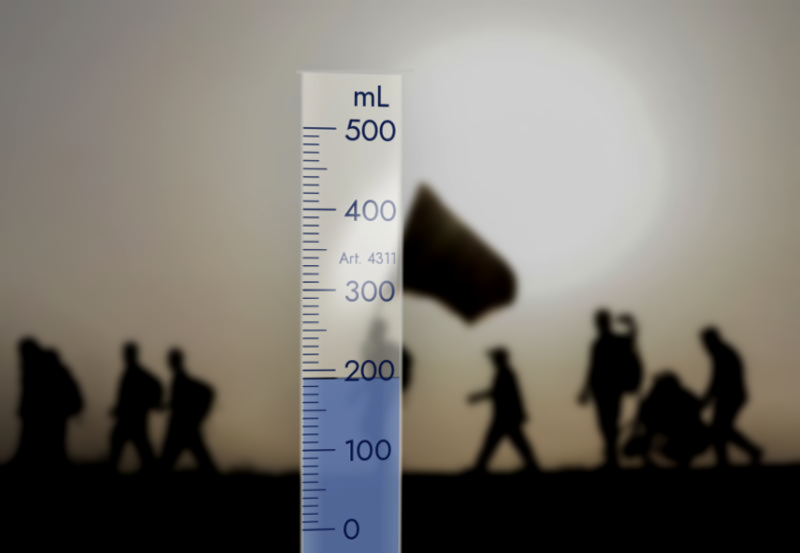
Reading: 190 mL
